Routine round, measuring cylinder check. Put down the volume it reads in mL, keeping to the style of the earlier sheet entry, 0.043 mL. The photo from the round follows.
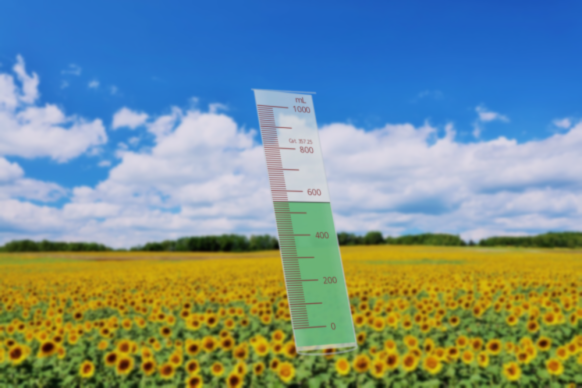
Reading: 550 mL
